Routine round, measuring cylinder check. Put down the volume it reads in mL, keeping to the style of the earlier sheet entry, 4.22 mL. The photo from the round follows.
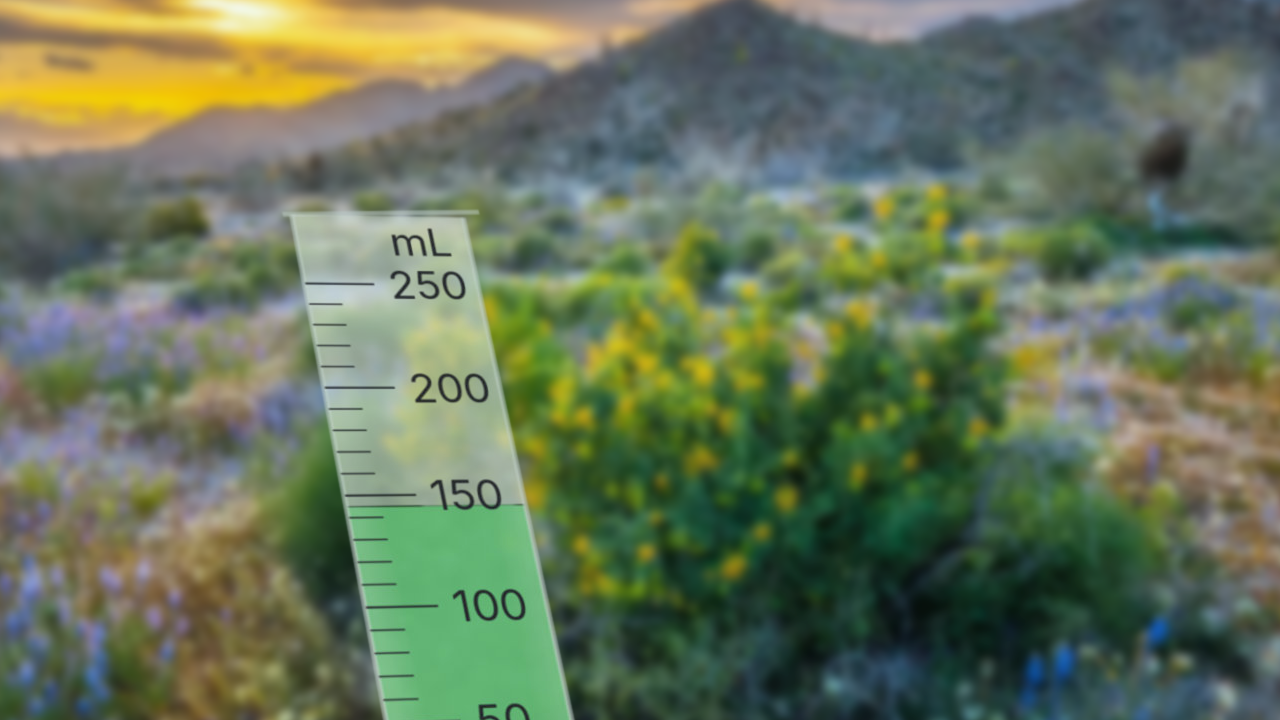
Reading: 145 mL
